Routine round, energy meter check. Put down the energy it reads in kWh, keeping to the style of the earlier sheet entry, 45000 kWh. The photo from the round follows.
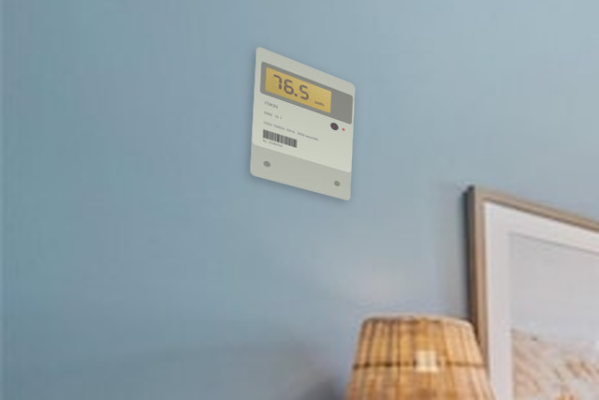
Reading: 76.5 kWh
